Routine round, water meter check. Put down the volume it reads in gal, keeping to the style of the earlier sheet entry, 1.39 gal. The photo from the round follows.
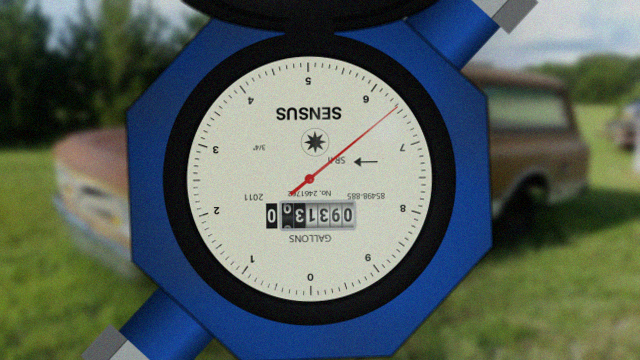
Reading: 931386.4 gal
